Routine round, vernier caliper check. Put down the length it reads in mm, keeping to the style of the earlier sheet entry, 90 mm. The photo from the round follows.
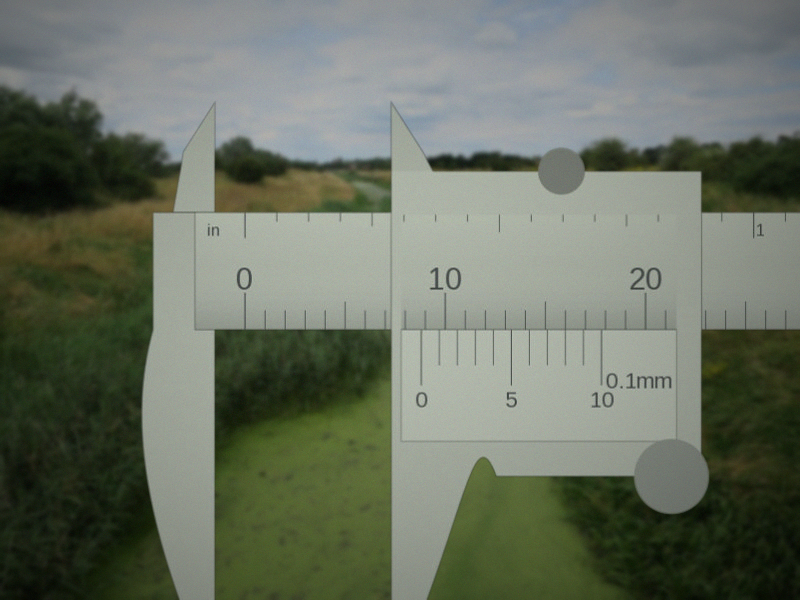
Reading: 8.8 mm
